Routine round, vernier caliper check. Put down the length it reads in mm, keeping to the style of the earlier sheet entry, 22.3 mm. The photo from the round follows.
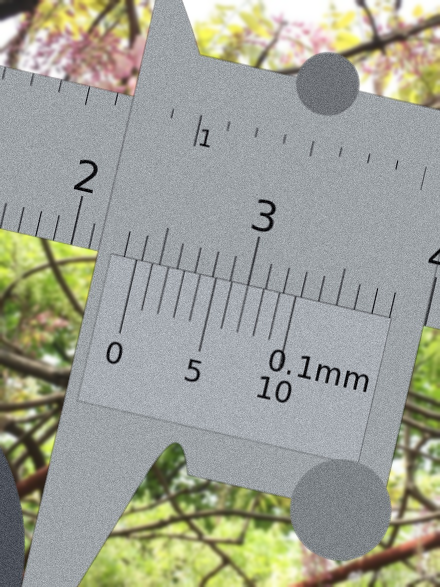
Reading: 23.7 mm
